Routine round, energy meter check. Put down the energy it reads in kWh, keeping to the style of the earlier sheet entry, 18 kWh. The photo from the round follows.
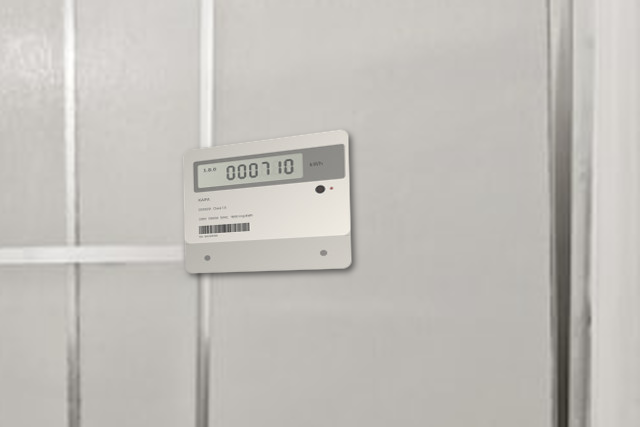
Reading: 710 kWh
